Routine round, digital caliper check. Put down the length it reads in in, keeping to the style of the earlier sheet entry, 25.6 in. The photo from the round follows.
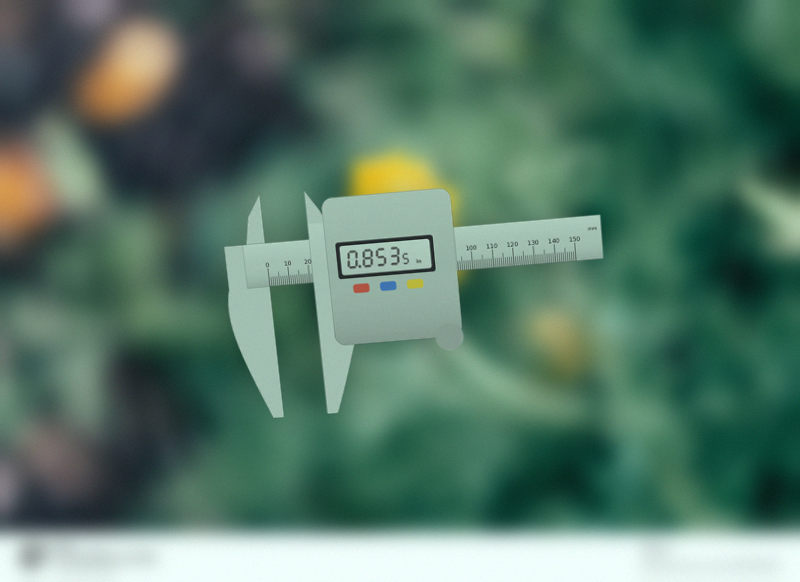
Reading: 0.8535 in
